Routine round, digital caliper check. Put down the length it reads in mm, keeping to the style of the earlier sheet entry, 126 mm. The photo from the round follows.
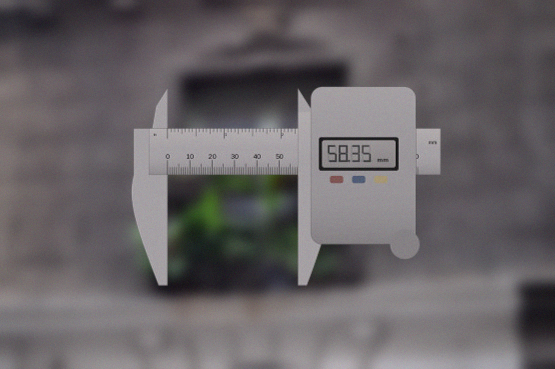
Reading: 58.35 mm
